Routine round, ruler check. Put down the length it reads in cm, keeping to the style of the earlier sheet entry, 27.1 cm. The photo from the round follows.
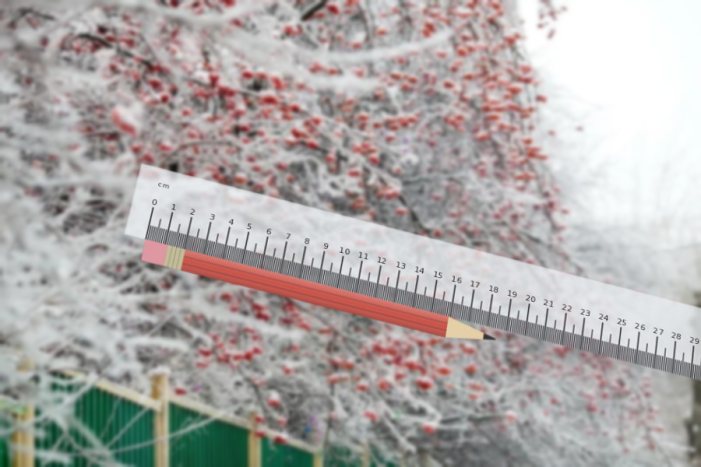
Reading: 18.5 cm
